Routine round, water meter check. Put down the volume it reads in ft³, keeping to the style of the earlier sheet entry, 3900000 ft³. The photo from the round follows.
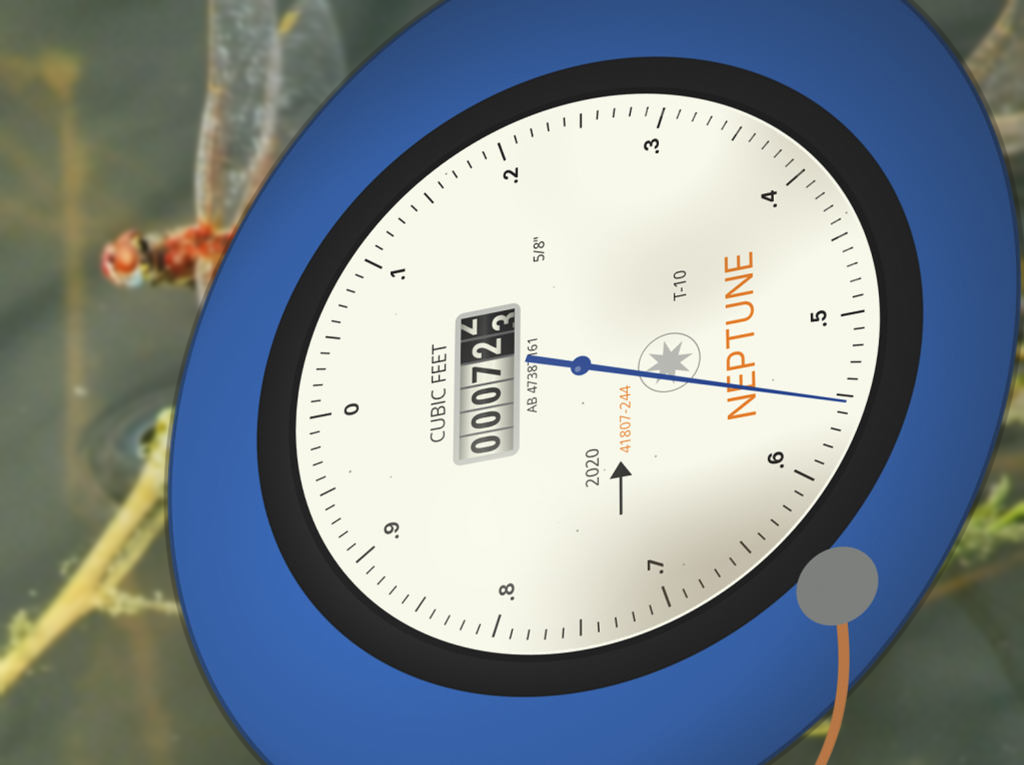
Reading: 722.55 ft³
